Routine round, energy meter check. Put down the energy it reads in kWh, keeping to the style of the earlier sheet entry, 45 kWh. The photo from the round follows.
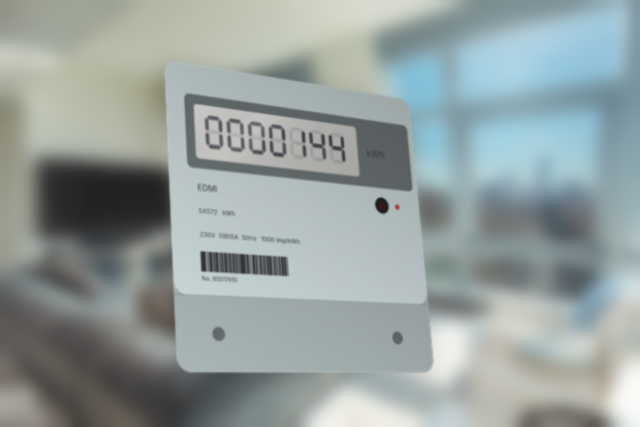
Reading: 144 kWh
